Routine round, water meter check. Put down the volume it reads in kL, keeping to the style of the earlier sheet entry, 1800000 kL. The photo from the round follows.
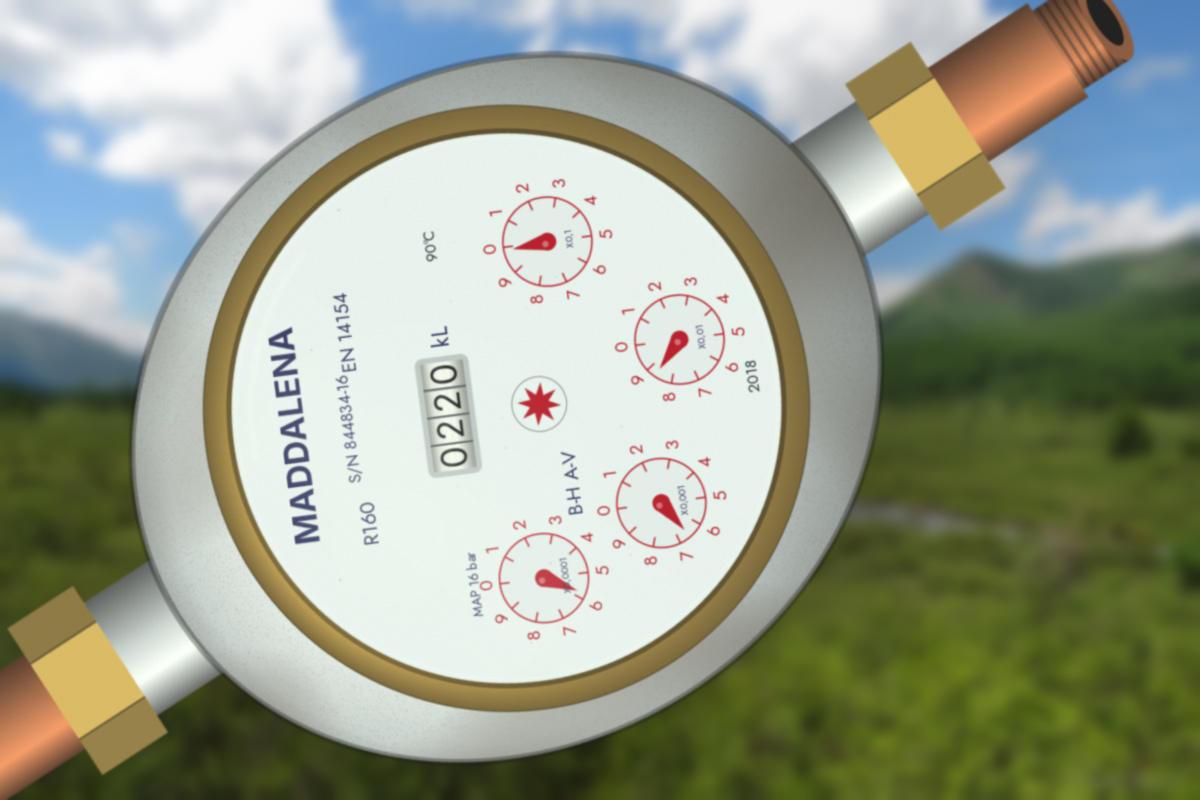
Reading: 219.9865 kL
